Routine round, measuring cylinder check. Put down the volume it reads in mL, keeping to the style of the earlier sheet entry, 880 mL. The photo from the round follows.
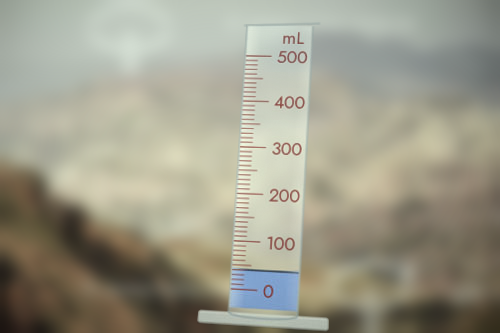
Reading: 40 mL
